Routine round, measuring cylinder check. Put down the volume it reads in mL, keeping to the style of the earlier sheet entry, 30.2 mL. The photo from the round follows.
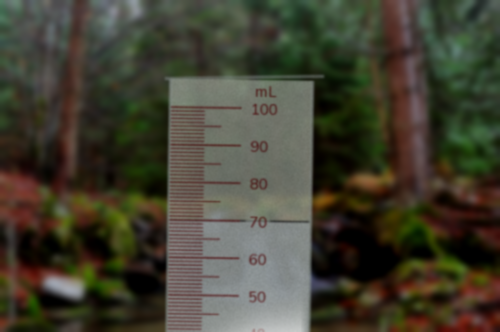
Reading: 70 mL
